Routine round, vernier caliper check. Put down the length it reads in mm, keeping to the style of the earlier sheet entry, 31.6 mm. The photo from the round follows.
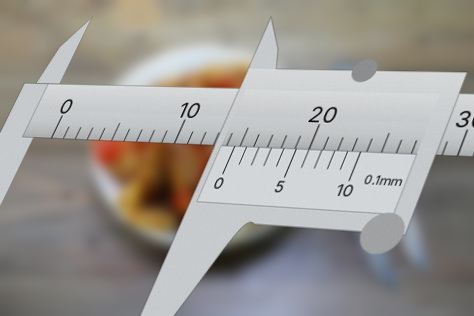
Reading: 14.6 mm
